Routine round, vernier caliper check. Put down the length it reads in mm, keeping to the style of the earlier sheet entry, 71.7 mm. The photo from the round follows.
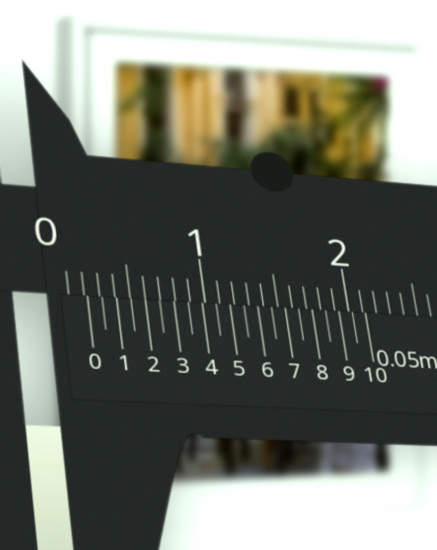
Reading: 2.2 mm
